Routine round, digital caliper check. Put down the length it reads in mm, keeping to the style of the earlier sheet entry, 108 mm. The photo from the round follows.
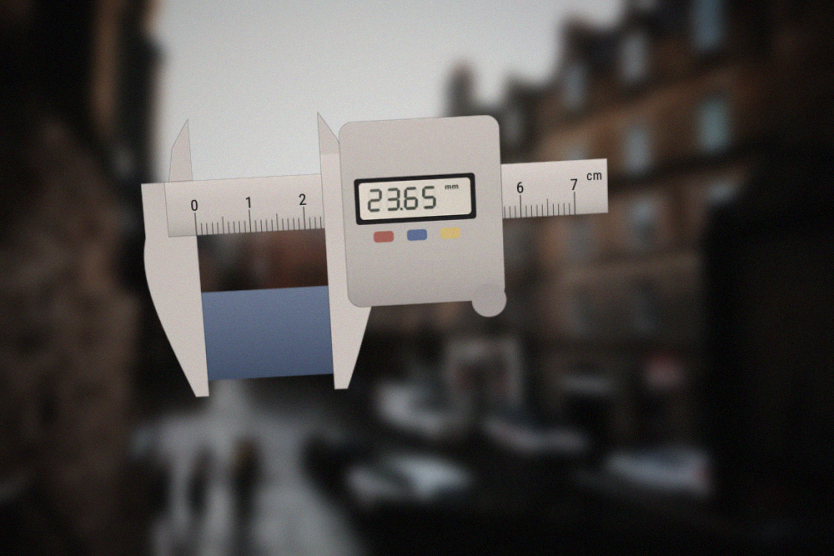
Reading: 23.65 mm
